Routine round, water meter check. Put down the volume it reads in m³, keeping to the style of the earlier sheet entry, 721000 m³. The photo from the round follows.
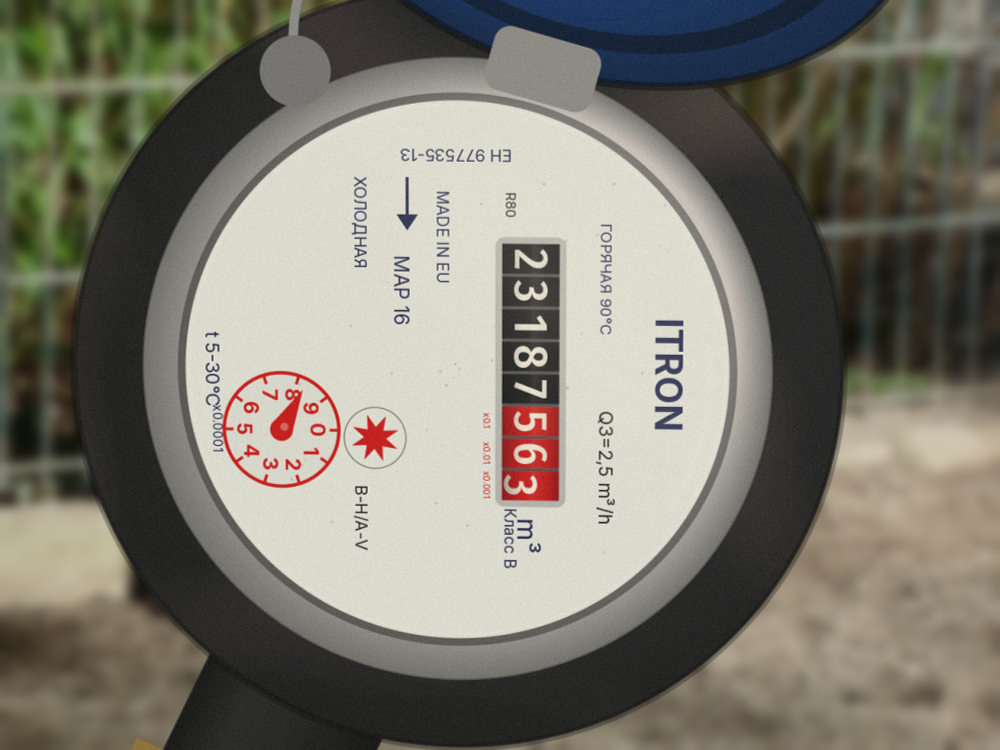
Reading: 23187.5628 m³
